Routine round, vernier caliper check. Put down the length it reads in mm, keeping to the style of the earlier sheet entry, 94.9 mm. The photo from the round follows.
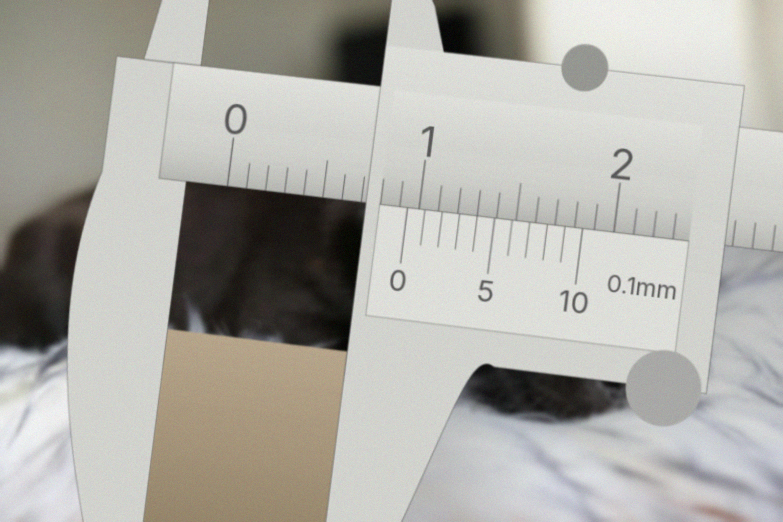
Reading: 9.4 mm
